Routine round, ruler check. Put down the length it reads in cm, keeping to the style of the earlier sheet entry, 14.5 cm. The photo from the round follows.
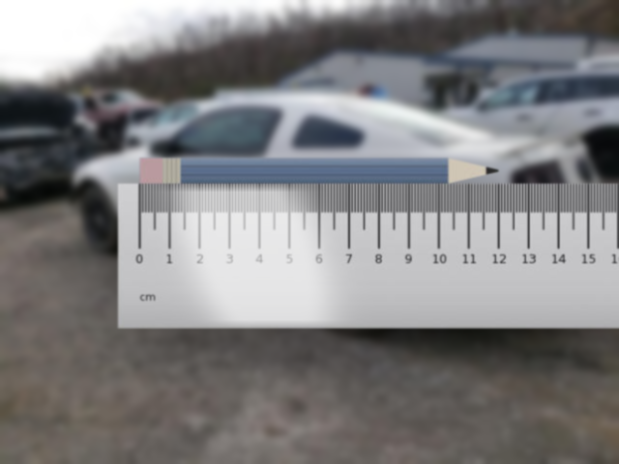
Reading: 12 cm
